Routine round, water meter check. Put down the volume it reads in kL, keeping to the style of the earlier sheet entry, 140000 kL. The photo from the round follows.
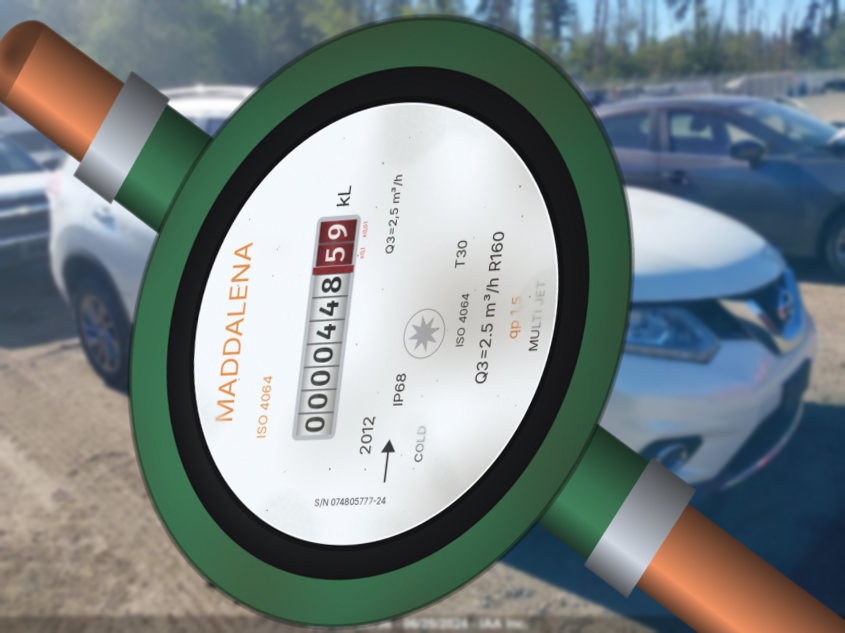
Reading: 448.59 kL
